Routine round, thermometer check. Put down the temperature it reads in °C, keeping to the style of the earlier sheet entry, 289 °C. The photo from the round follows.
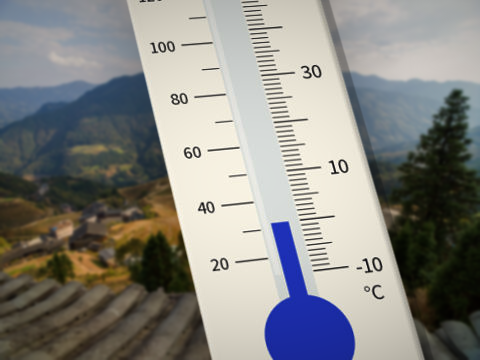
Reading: 0 °C
